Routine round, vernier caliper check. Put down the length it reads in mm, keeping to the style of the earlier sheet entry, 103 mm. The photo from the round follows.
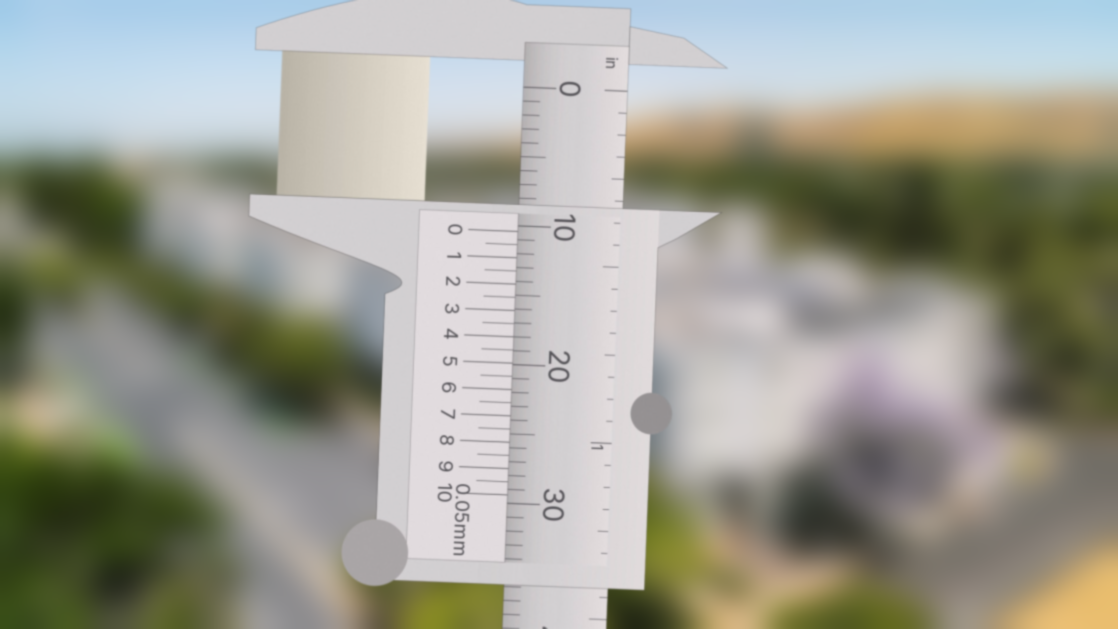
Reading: 10.4 mm
